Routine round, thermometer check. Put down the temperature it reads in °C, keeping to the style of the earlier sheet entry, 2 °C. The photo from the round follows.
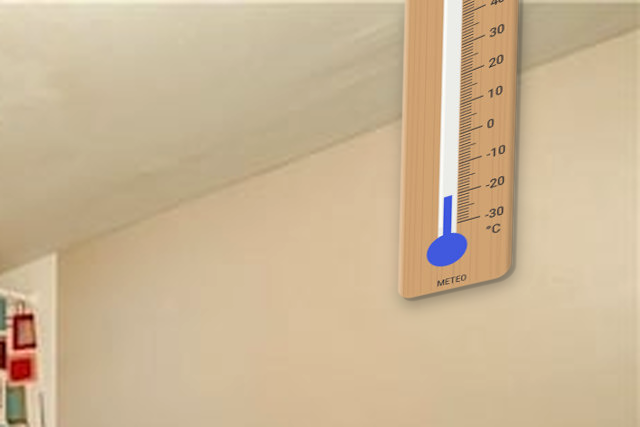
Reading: -20 °C
